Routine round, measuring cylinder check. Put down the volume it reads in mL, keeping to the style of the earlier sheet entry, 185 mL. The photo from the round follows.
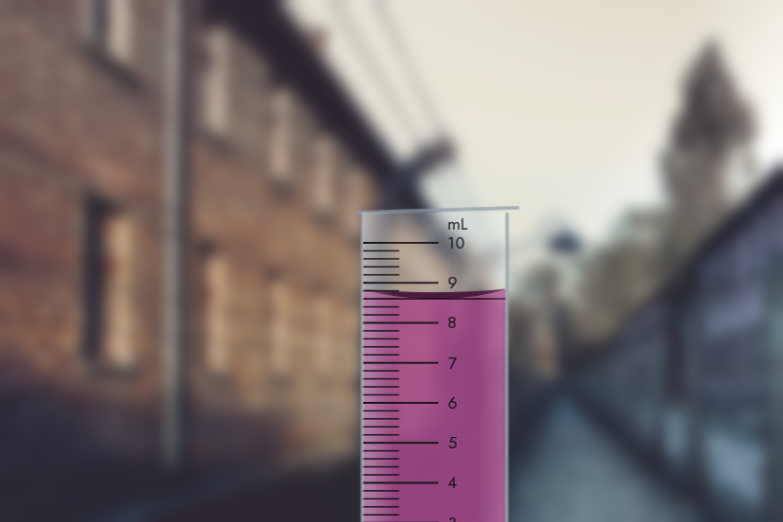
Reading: 8.6 mL
